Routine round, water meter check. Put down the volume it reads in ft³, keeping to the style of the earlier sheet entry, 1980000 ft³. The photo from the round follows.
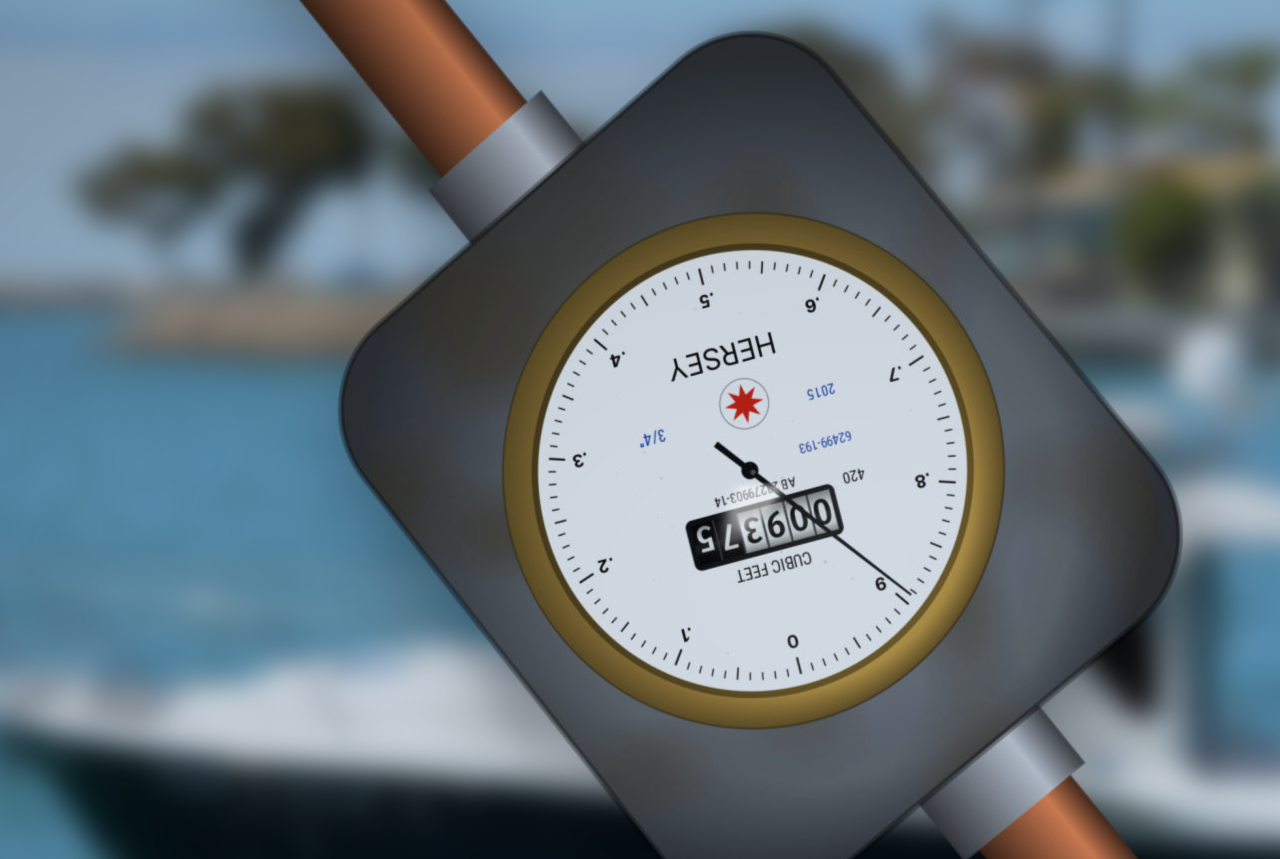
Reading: 9374.89 ft³
